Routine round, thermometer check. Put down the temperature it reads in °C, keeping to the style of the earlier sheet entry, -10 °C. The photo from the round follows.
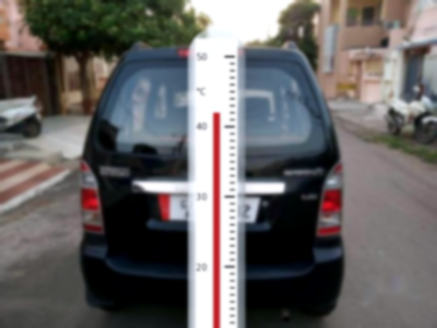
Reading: 42 °C
